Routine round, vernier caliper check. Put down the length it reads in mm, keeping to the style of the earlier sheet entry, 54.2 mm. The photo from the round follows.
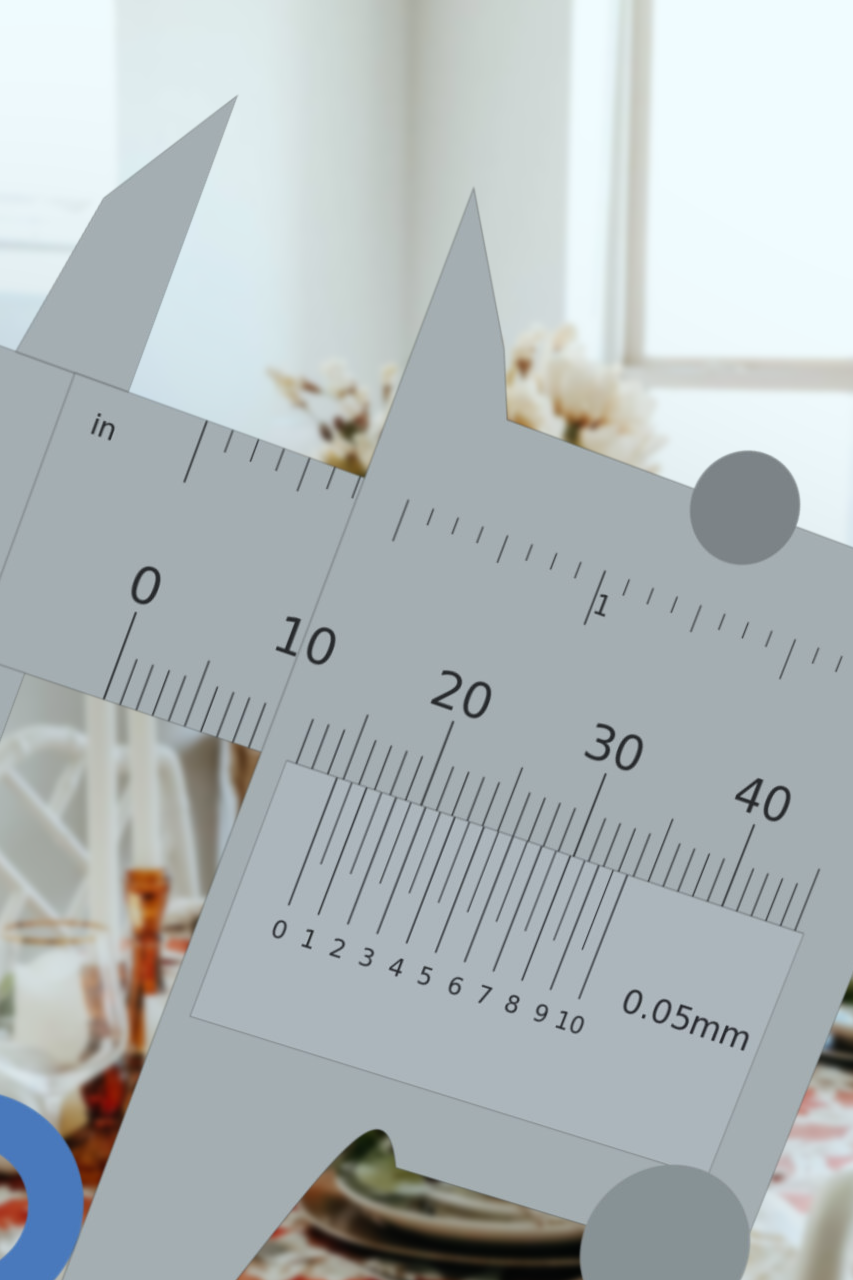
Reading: 14.6 mm
